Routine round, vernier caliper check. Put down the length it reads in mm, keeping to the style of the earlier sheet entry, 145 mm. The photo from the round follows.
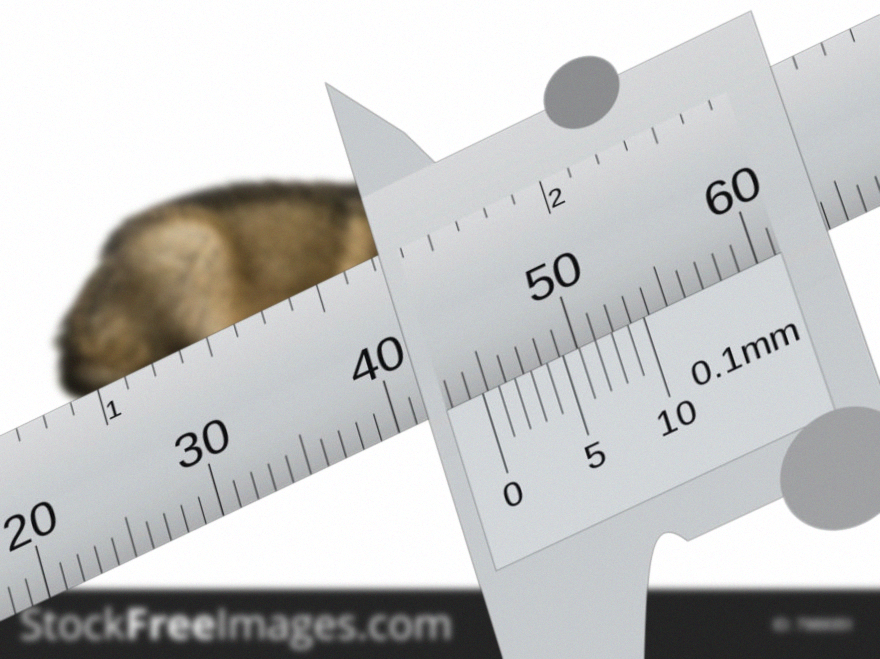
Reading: 44.7 mm
